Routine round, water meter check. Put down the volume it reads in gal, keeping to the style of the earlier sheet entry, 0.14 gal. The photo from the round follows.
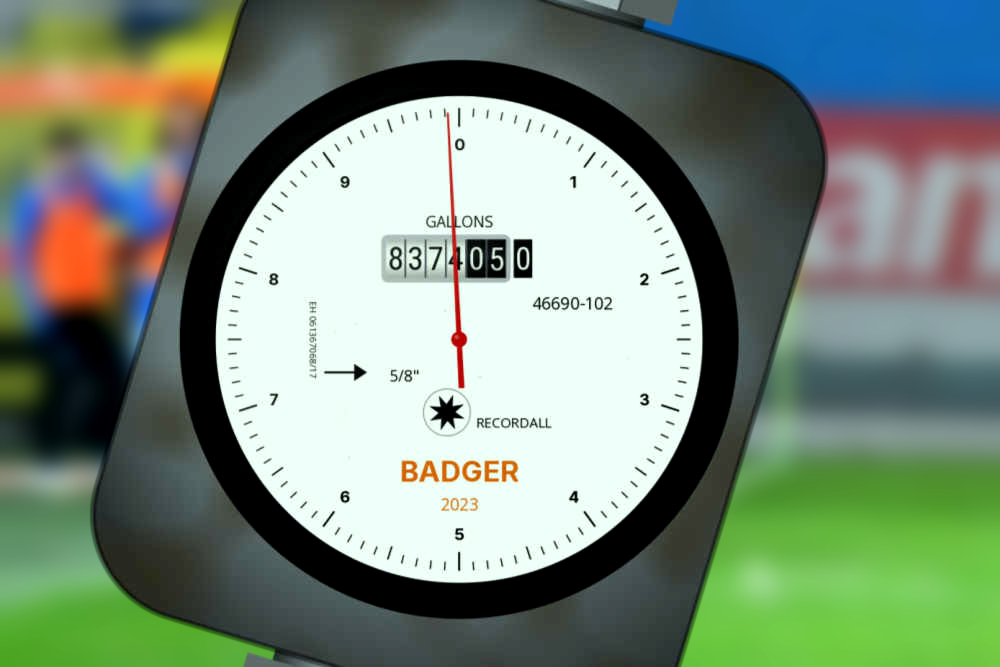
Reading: 8374049.9 gal
